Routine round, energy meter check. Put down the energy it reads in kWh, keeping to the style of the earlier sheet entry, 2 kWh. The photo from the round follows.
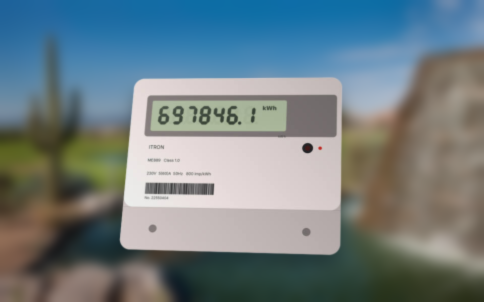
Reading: 697846.1 kWh
